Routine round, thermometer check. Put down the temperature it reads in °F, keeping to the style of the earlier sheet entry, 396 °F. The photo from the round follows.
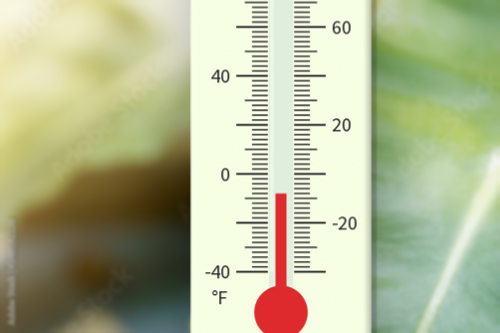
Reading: -8 °F
